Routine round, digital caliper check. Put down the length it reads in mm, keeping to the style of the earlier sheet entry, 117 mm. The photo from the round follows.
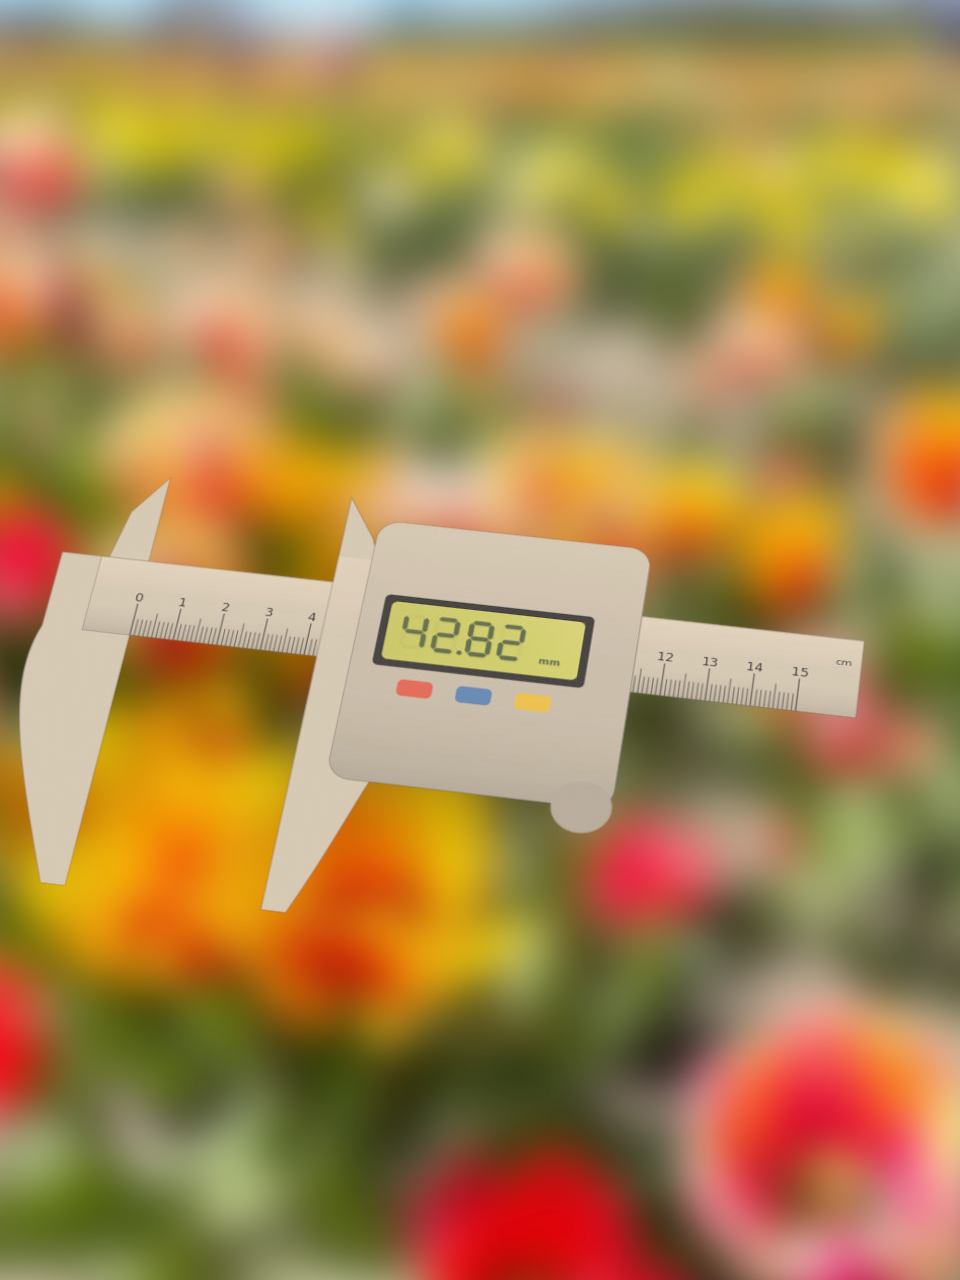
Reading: 42.82 mm
